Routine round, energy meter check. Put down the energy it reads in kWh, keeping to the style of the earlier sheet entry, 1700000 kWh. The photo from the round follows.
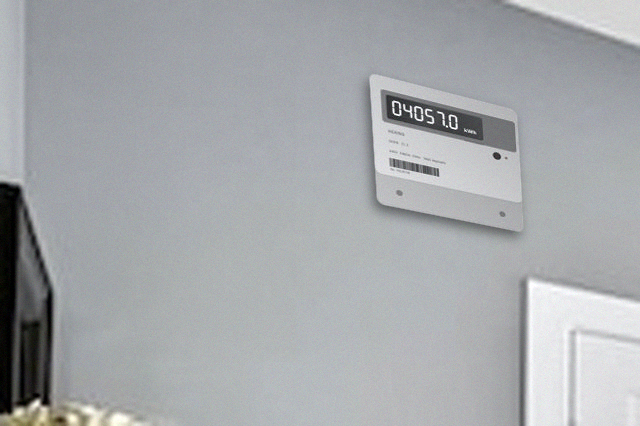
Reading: 4057.0 kWh
